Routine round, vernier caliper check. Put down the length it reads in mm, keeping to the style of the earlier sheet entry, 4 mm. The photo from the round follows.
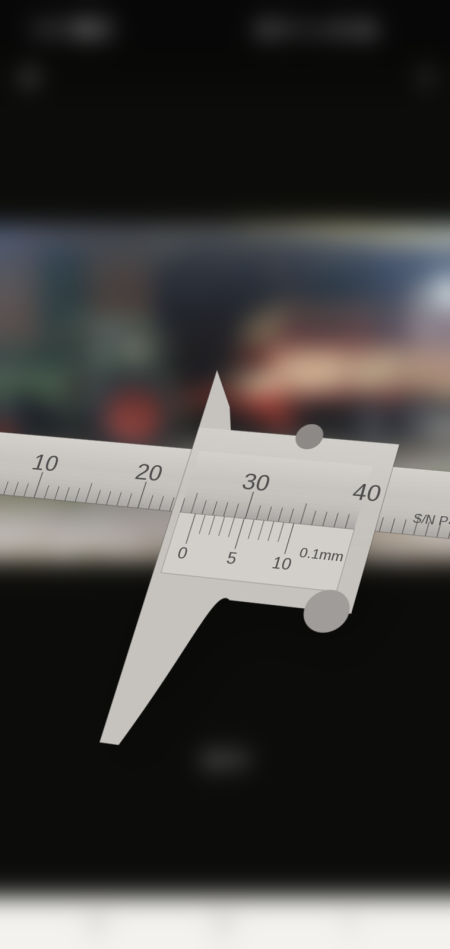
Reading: 25.4 mm
